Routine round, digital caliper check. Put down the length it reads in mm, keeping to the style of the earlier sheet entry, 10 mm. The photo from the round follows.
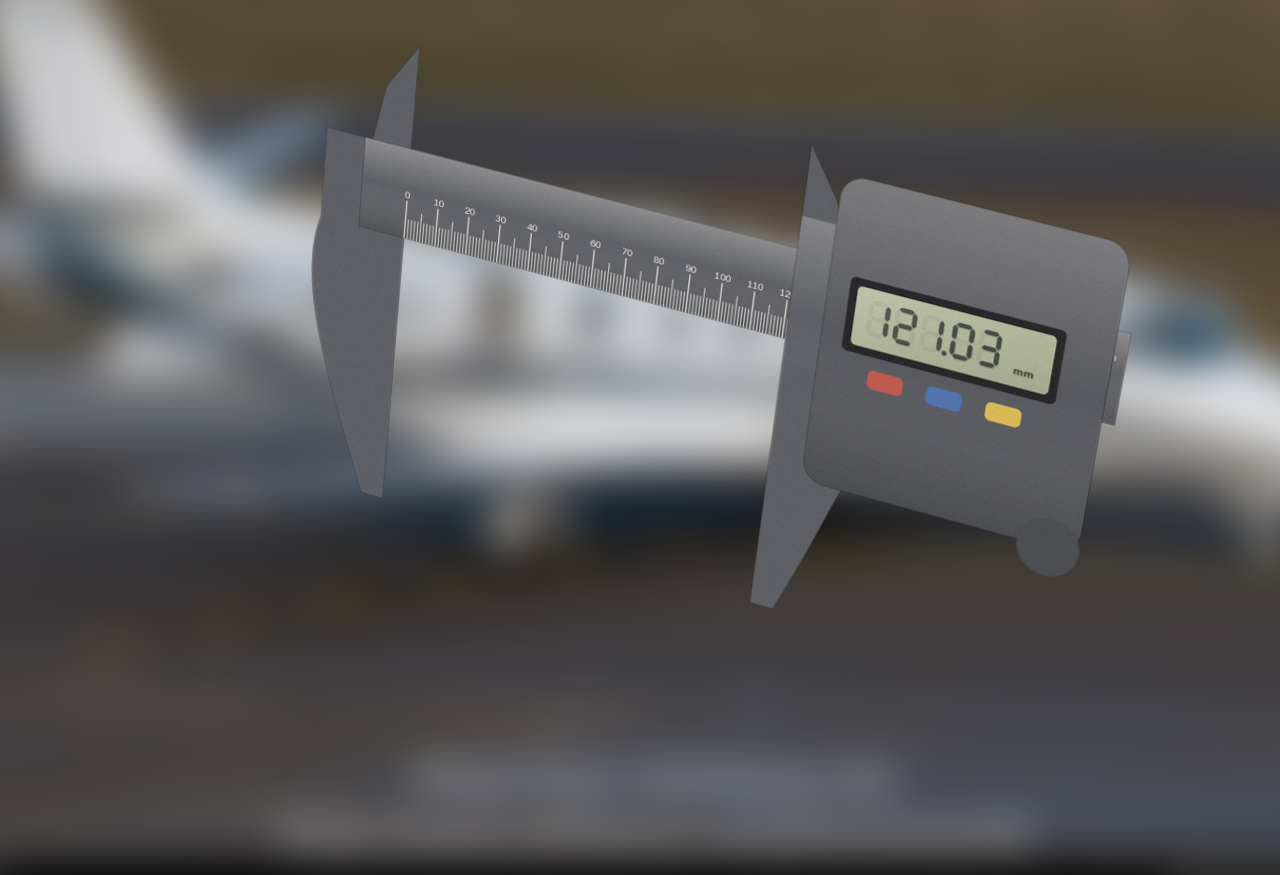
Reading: 121.03 mm
